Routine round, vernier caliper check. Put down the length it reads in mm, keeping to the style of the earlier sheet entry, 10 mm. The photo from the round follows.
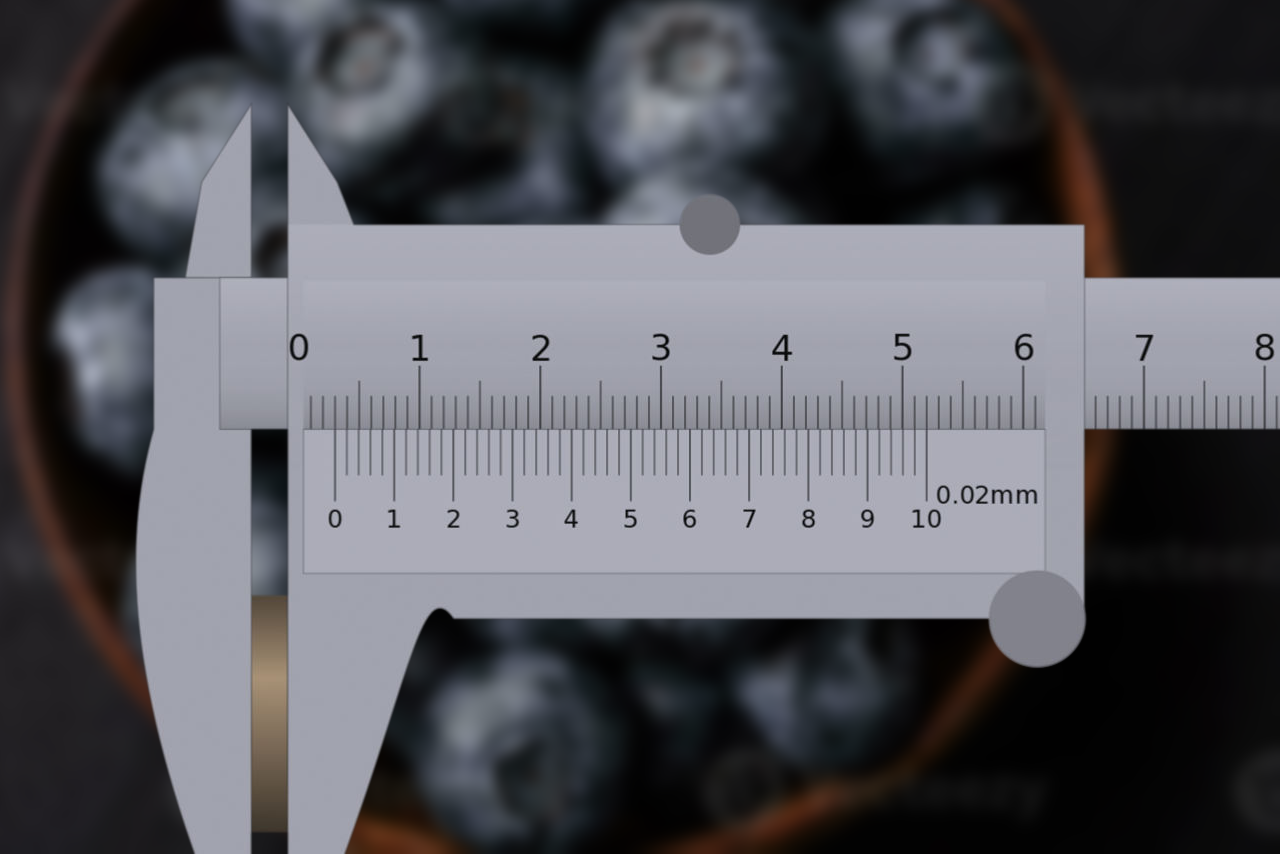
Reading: 3.0 mm
